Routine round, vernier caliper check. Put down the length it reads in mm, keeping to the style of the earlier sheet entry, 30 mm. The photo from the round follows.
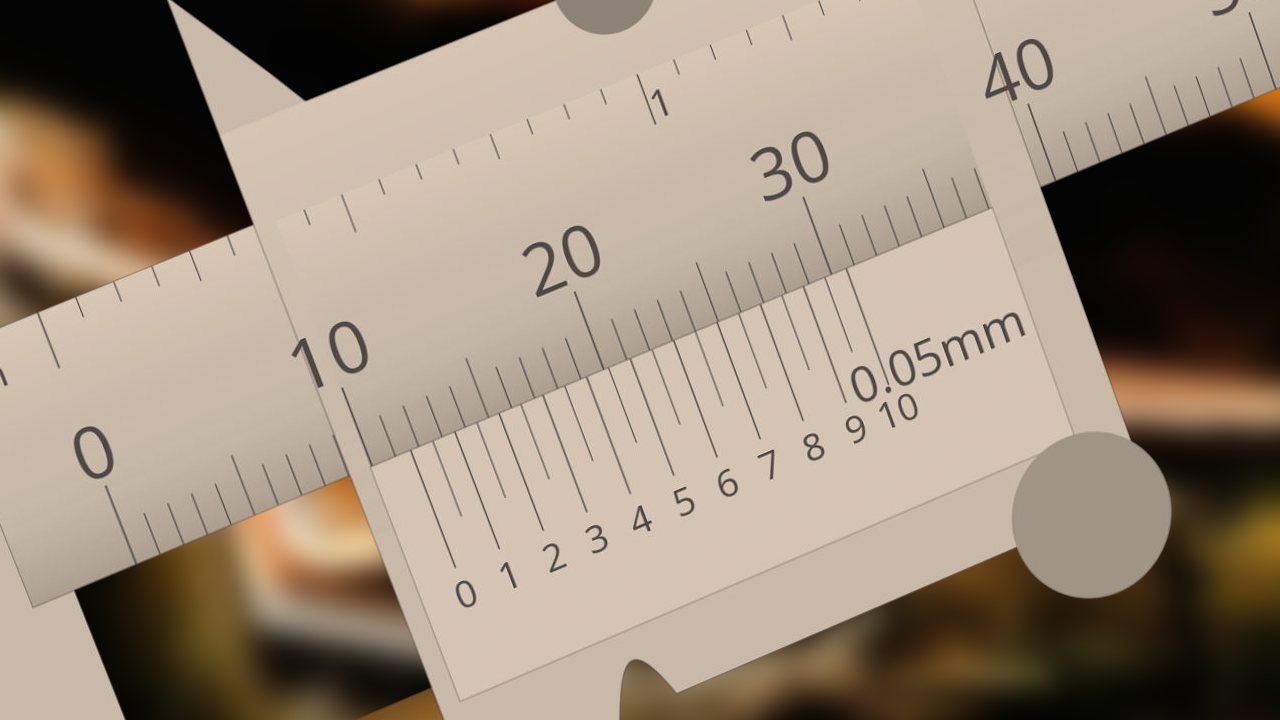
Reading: 11.65 mm
